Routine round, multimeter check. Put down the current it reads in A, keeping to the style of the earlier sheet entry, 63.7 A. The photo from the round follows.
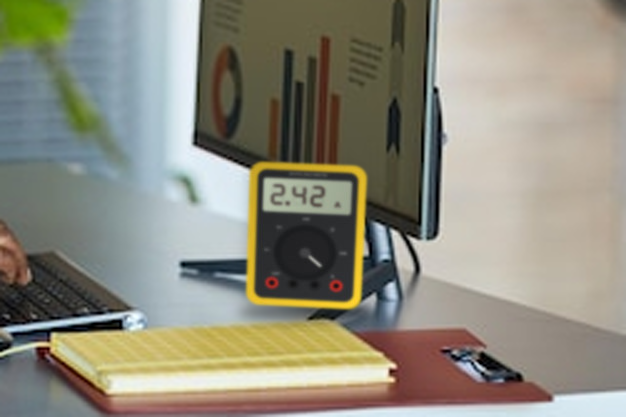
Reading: 2.42 A
